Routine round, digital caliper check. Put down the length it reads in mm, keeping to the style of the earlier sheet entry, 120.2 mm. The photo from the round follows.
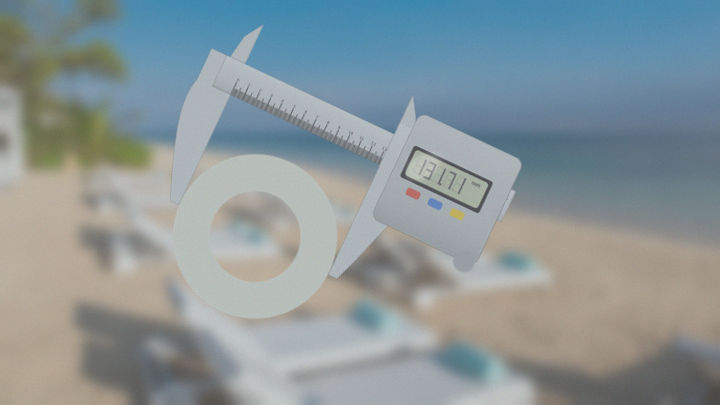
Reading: 131.71 mm
